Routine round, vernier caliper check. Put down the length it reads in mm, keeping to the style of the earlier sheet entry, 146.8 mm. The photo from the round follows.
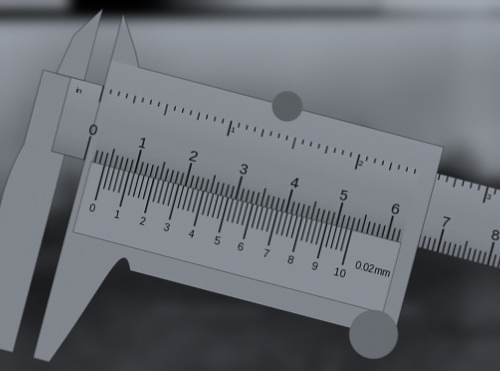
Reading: 4.0 mm
